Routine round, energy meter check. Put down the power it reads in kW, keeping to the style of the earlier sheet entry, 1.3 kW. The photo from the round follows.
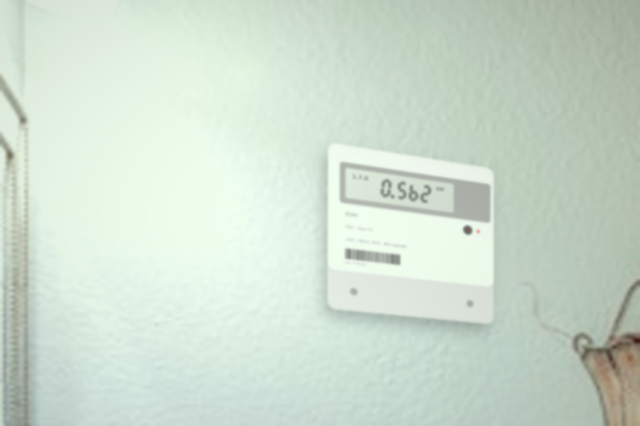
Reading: 0.562 kW
